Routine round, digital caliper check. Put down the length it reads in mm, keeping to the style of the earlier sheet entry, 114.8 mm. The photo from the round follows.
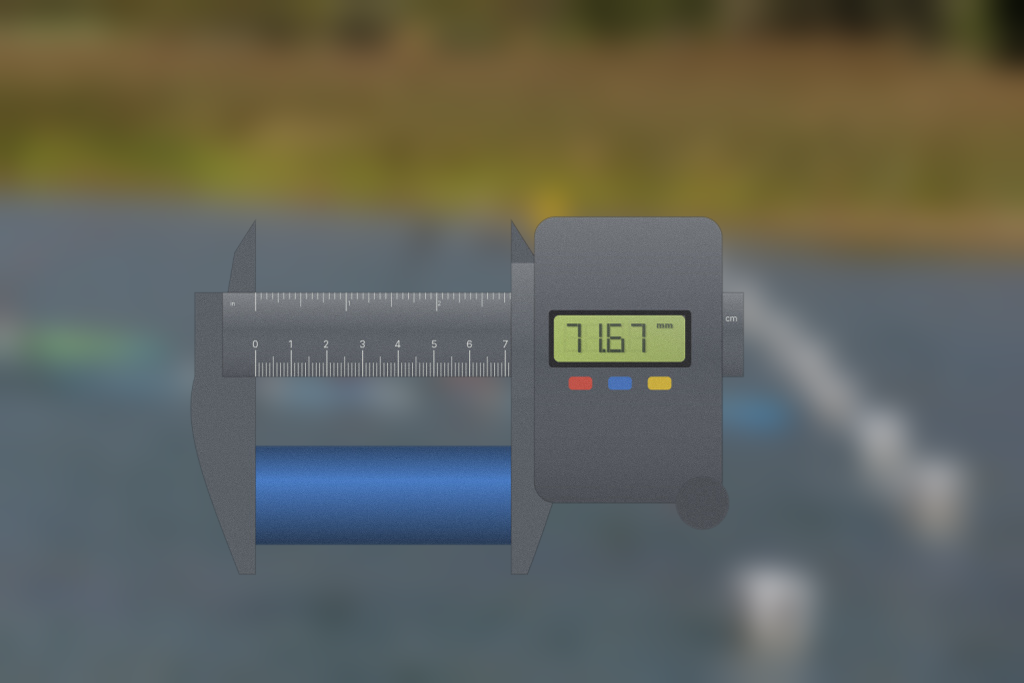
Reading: 71.67 mm
